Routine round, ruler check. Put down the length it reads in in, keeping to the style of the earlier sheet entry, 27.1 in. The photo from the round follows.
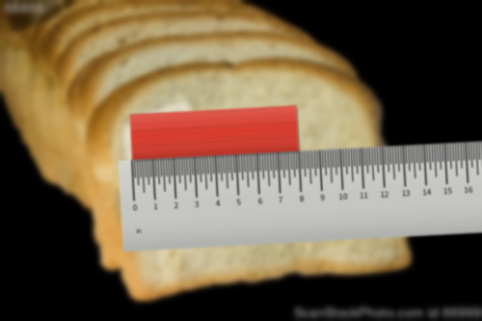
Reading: 8 in
